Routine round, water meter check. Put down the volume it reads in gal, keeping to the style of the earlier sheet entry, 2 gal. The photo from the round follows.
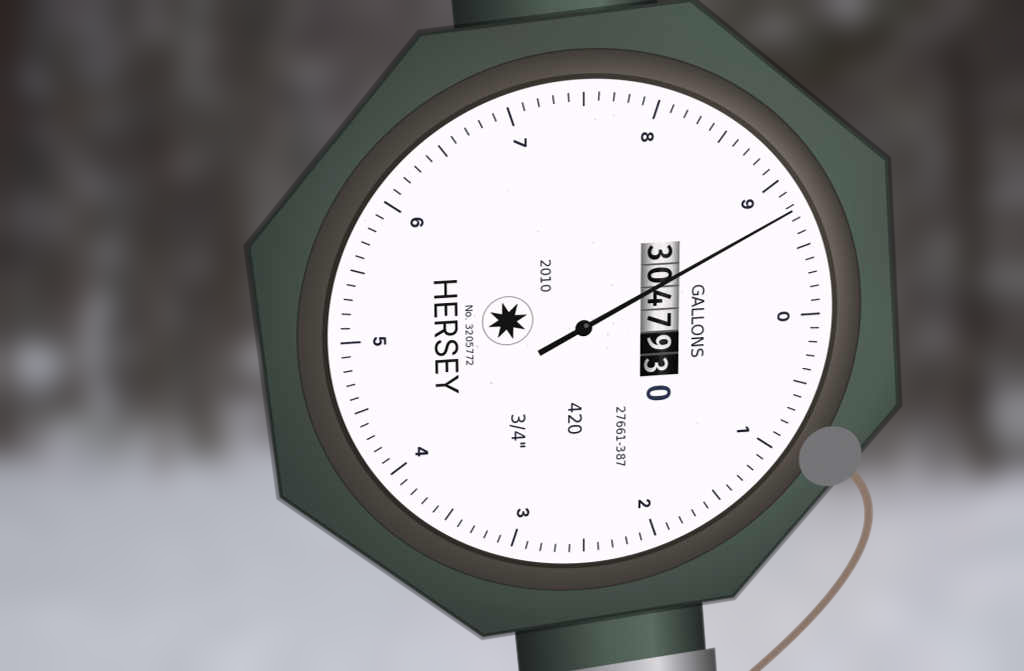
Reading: 3047929.2 gal
